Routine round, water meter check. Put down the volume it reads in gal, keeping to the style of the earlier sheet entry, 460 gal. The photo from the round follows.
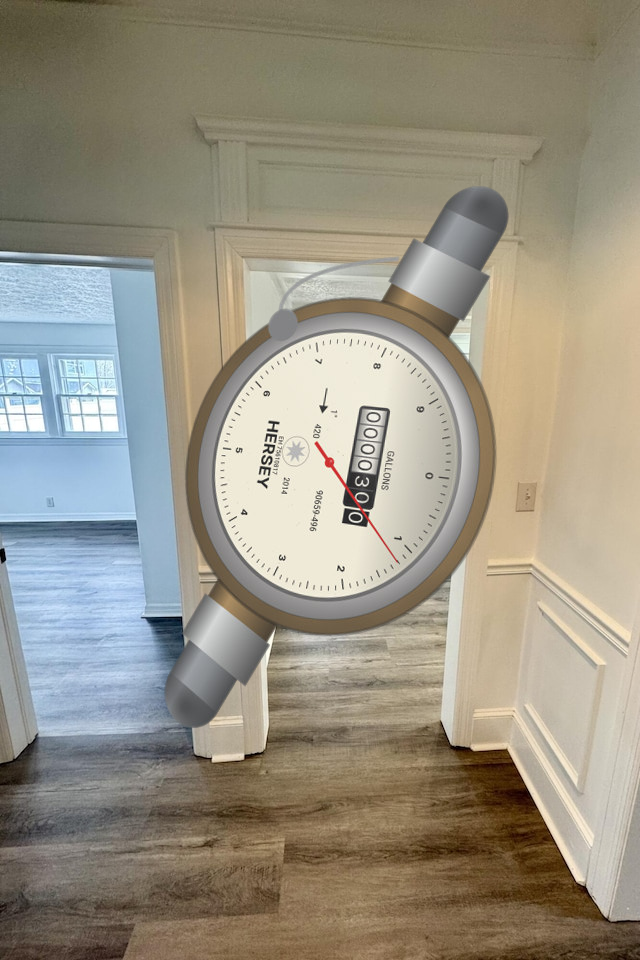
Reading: 301.2 gal
